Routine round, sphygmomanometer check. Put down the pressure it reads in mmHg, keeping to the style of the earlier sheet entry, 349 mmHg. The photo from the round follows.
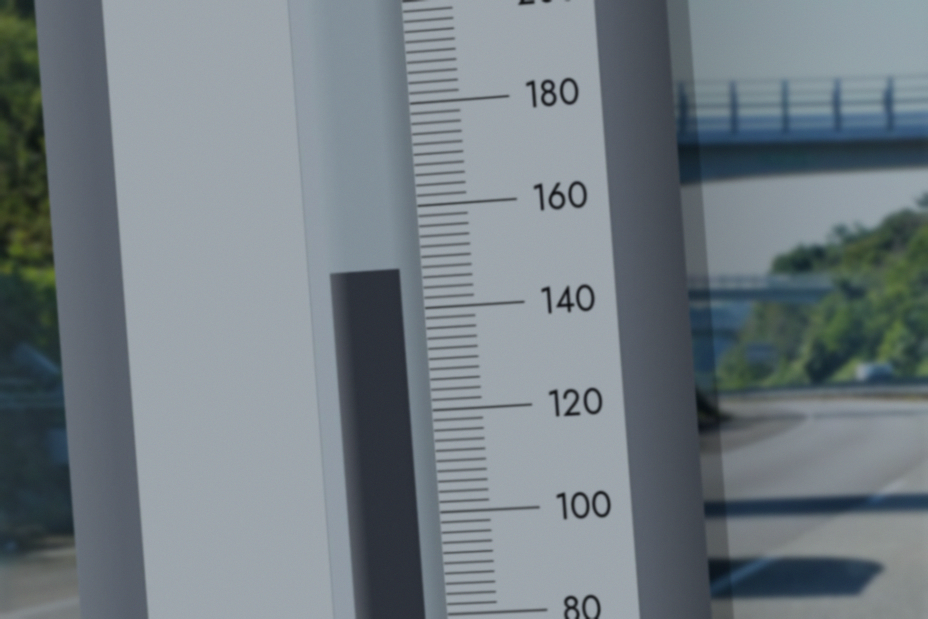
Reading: 148 mmHg
